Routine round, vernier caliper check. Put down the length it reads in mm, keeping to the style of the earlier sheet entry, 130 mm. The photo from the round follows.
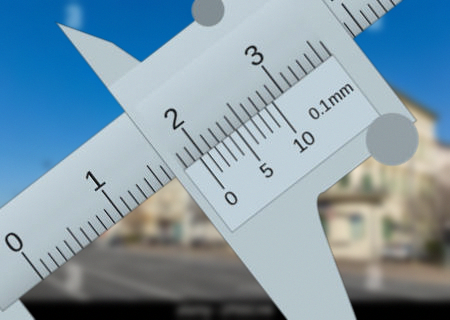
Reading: 19.6 mm
